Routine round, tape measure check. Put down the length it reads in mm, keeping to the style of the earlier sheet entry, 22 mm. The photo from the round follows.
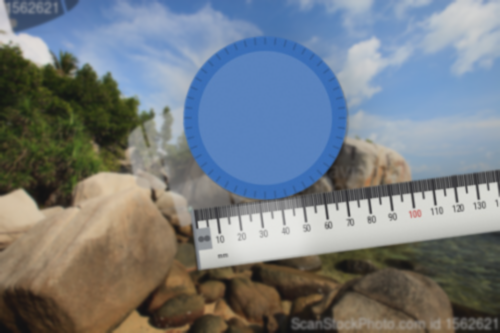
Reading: 75 mm
